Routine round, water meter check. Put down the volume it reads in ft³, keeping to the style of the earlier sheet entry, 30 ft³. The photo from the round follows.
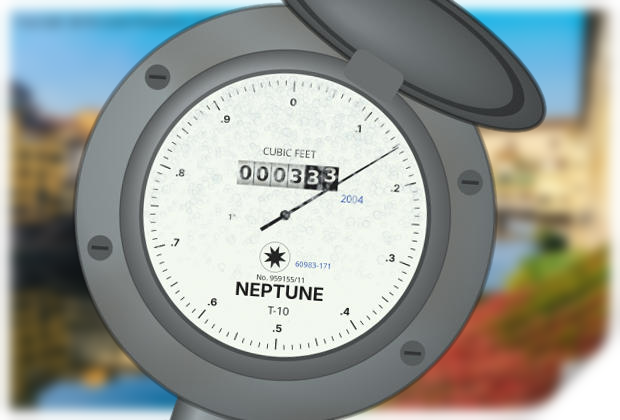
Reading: 333.15 ft³
